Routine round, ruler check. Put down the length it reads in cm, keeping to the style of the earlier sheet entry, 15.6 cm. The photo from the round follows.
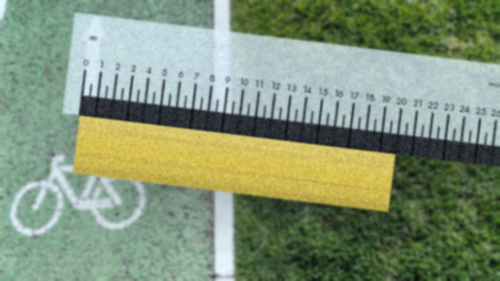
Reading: 20 cm
